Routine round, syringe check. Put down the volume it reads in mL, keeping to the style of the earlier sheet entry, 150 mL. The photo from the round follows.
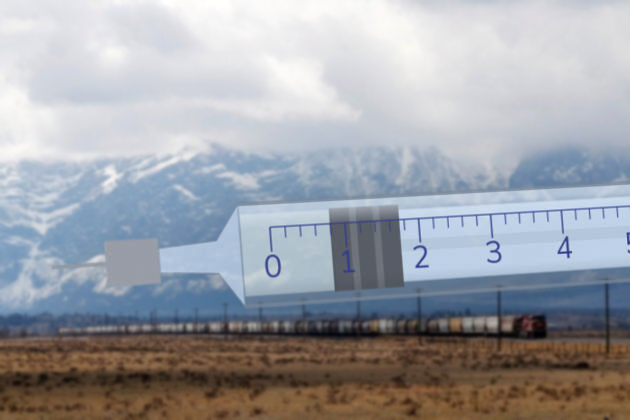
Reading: 0.8 mL
